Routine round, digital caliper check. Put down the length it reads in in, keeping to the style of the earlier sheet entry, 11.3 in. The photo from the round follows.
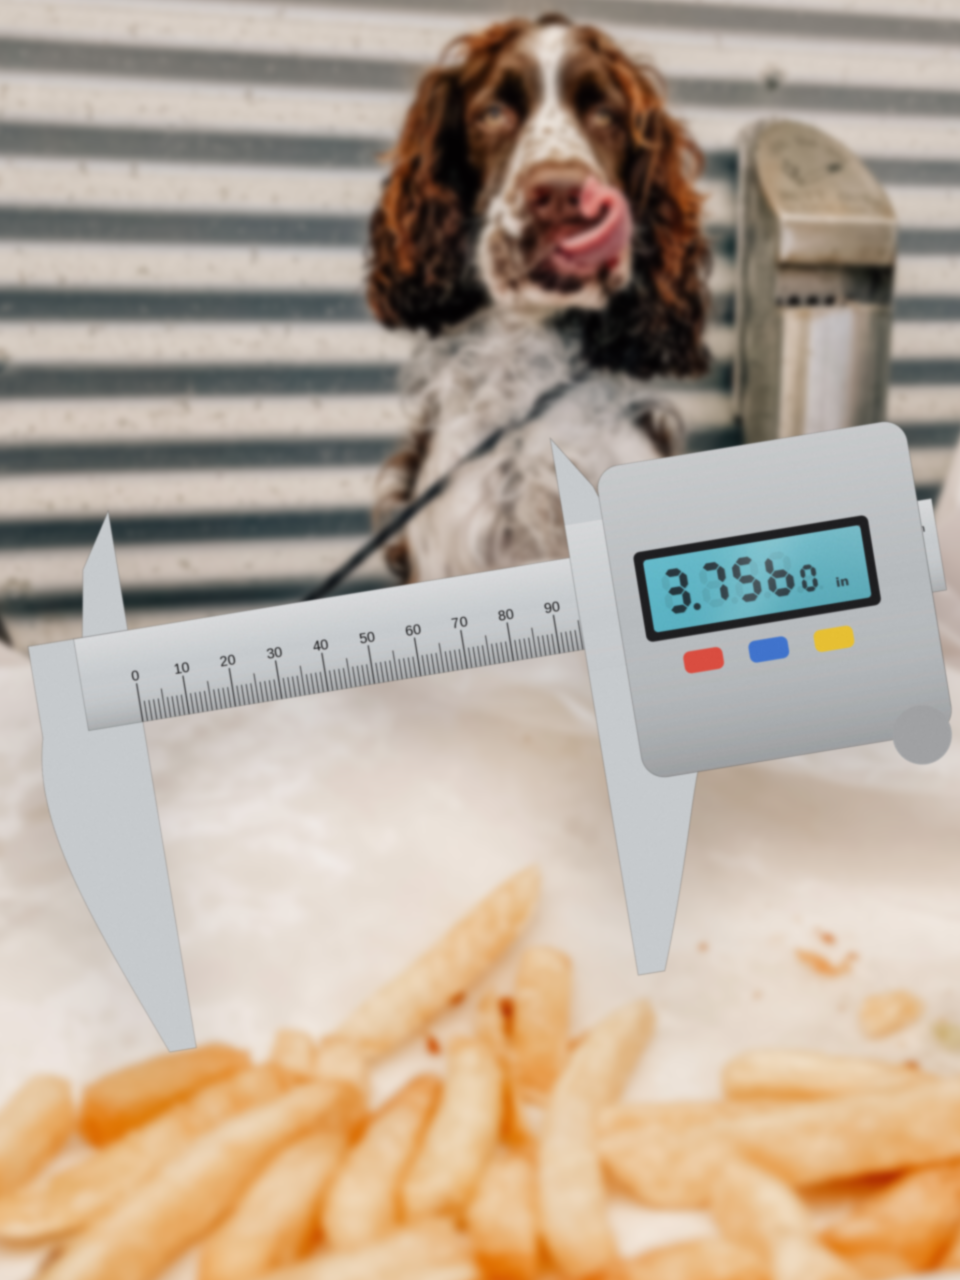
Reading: 3.7560 in
